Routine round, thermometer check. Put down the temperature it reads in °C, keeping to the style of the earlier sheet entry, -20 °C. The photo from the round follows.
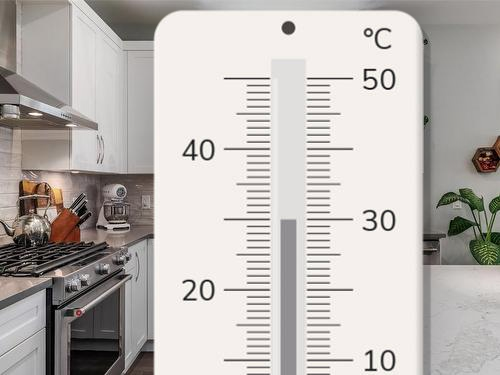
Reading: 30 °C
